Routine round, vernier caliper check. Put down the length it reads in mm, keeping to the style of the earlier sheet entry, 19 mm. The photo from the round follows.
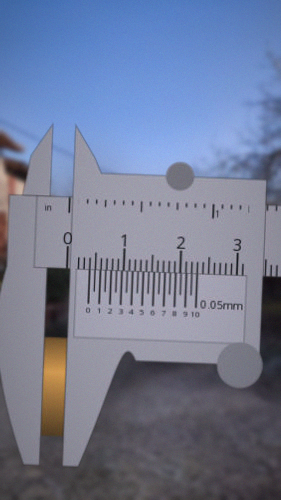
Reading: 4.0 mm
